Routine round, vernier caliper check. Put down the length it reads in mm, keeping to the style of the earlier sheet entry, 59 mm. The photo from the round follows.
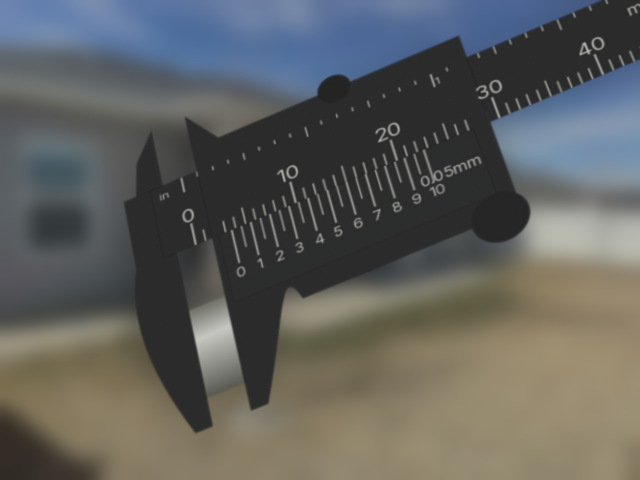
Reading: 3.6 mm
